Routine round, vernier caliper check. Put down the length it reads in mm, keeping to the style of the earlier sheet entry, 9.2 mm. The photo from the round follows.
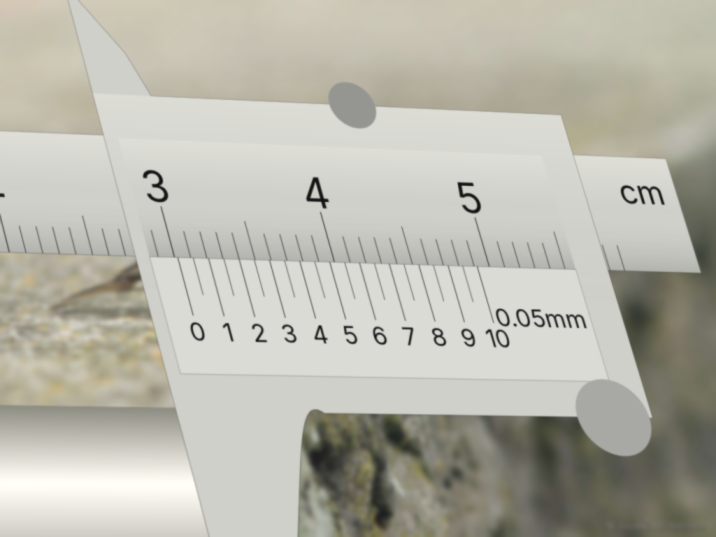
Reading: 30.2 mm
